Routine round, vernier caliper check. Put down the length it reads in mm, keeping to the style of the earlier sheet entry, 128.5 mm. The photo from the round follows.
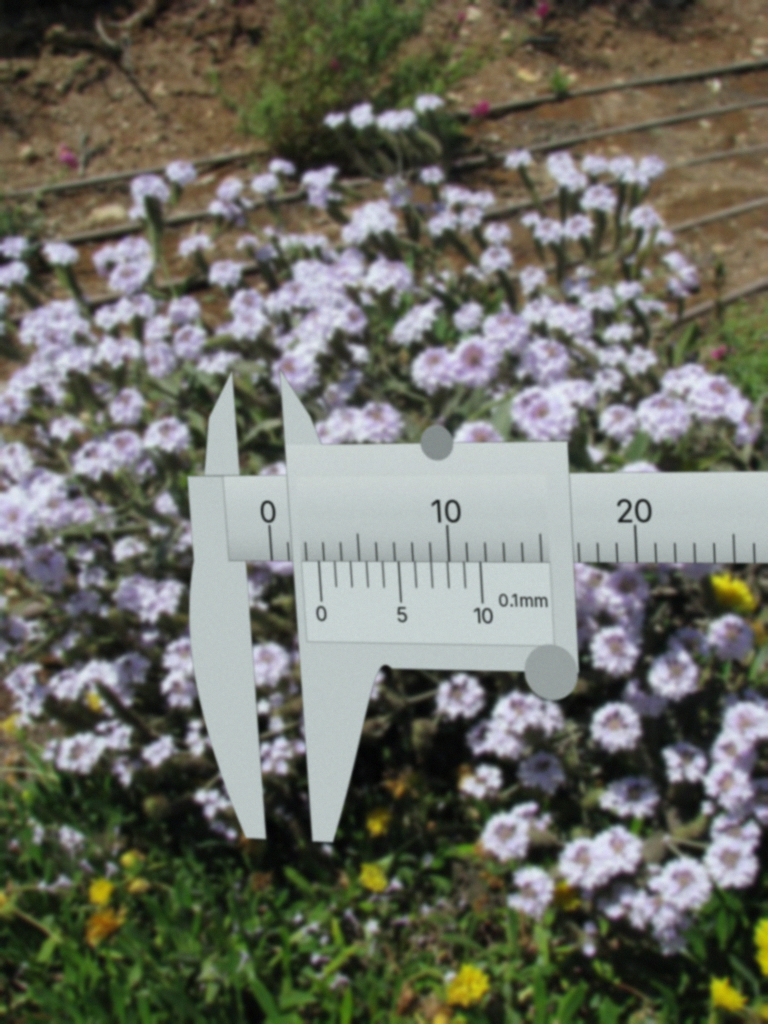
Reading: 2.7 mm
